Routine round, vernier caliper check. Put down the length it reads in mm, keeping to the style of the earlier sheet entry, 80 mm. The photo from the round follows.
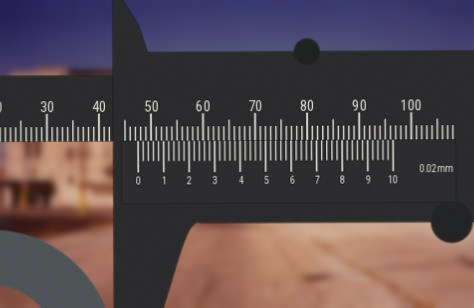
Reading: 47.5 mm
